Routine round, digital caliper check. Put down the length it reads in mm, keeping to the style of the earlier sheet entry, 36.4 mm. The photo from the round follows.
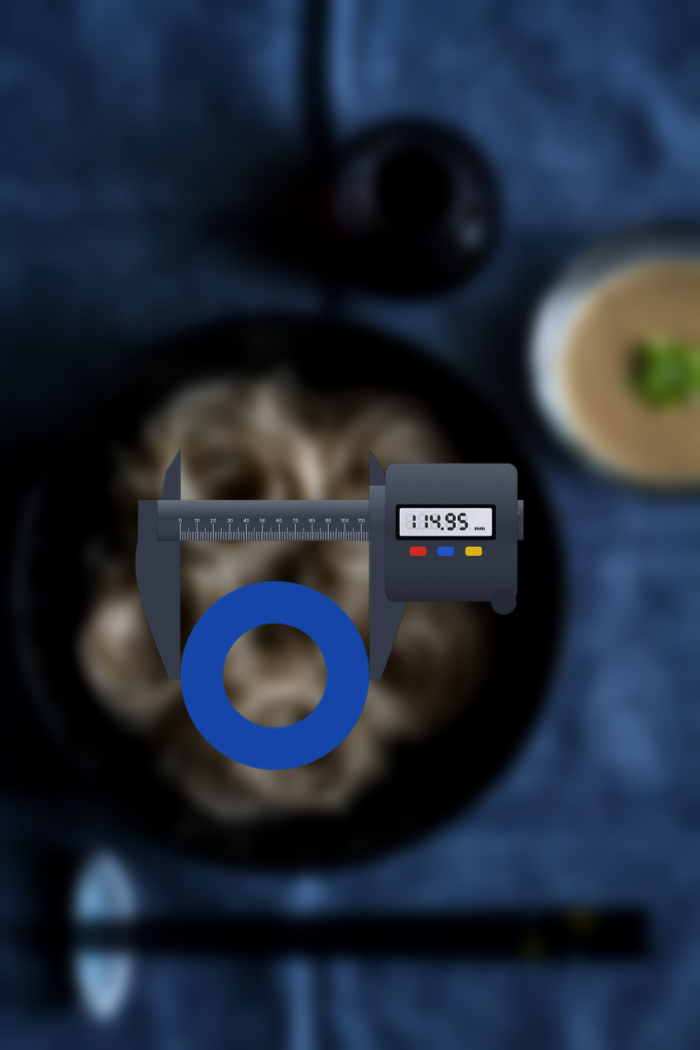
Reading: 114.95 mm
